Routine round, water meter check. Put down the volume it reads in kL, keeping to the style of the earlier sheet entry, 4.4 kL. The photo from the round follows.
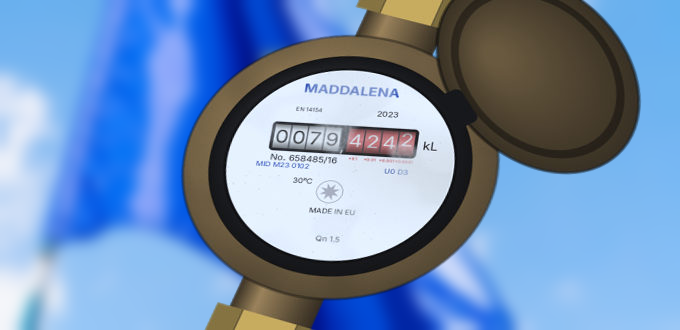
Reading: 79.4242 kL
